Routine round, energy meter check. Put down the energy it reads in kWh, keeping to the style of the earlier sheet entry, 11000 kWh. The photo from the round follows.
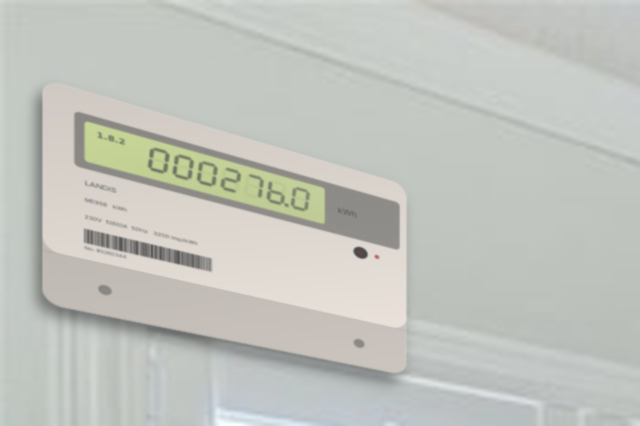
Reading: 276.0 kWh
